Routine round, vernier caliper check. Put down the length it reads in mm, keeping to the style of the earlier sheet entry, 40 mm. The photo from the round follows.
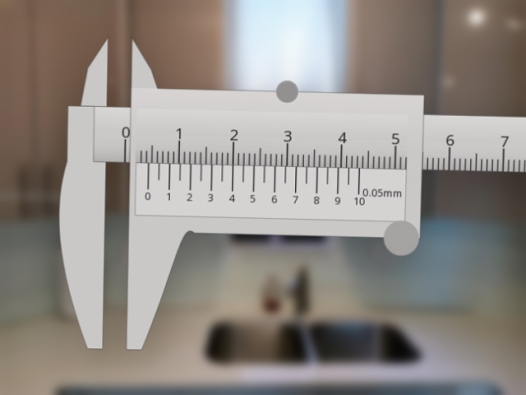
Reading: 4.4 mm
